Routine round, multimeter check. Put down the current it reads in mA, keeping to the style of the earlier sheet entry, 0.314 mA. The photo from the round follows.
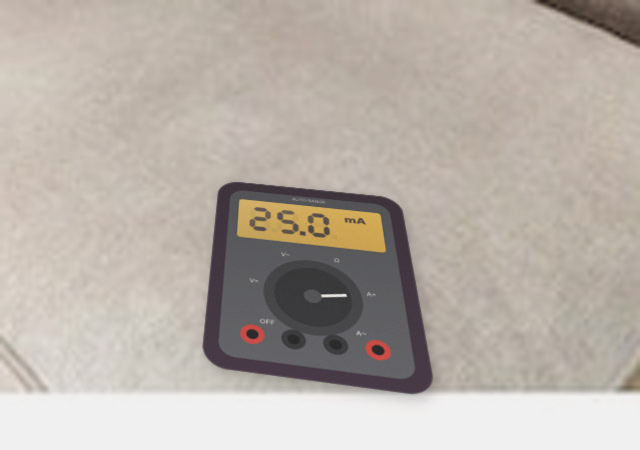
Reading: 25.0 mA
